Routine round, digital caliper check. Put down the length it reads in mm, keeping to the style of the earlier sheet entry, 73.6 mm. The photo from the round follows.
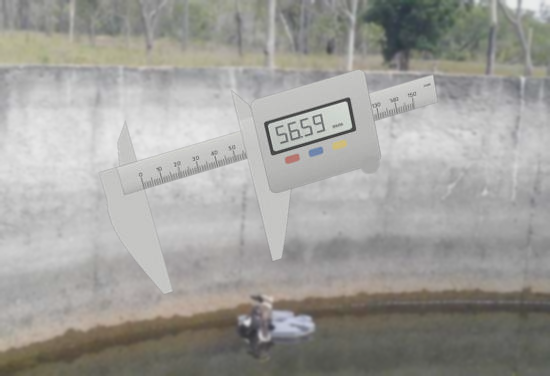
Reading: 56.59 mm
